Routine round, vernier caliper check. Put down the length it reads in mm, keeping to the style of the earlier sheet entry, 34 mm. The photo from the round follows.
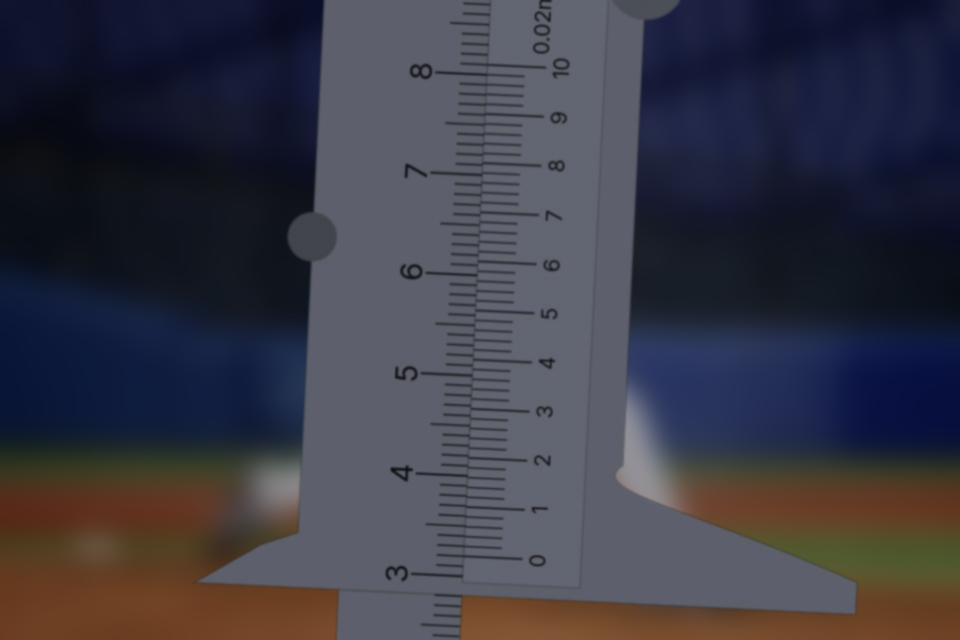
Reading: 32.0 mm
